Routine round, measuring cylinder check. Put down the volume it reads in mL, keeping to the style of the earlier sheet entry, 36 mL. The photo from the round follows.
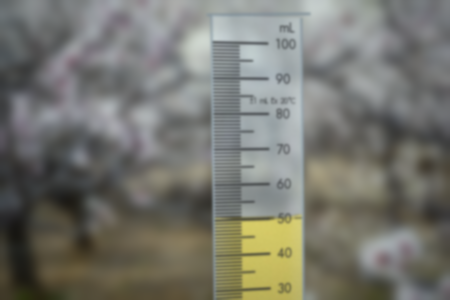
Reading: 50 mL
